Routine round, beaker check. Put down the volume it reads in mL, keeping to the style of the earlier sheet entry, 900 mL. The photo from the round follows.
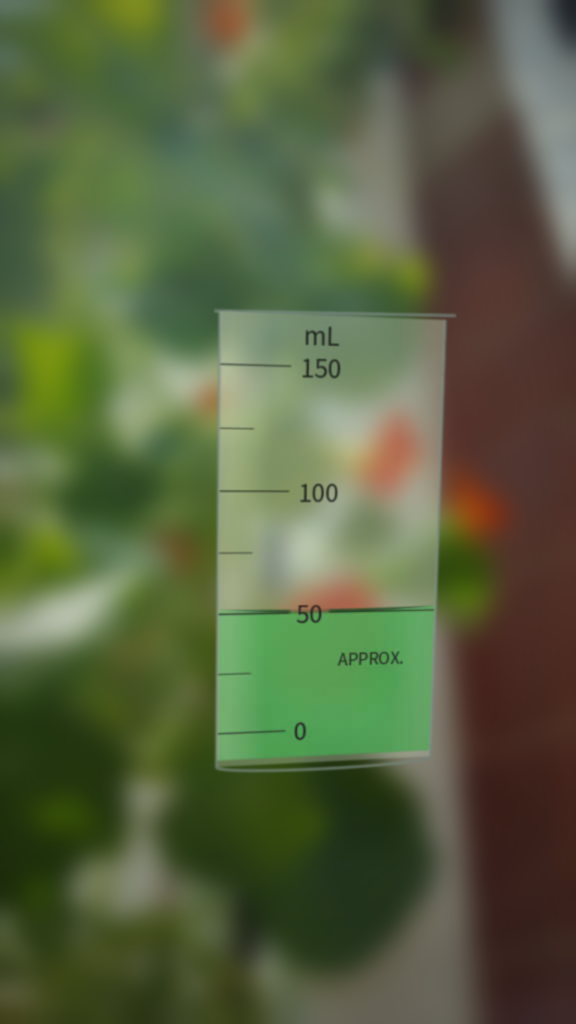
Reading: 50 mL
